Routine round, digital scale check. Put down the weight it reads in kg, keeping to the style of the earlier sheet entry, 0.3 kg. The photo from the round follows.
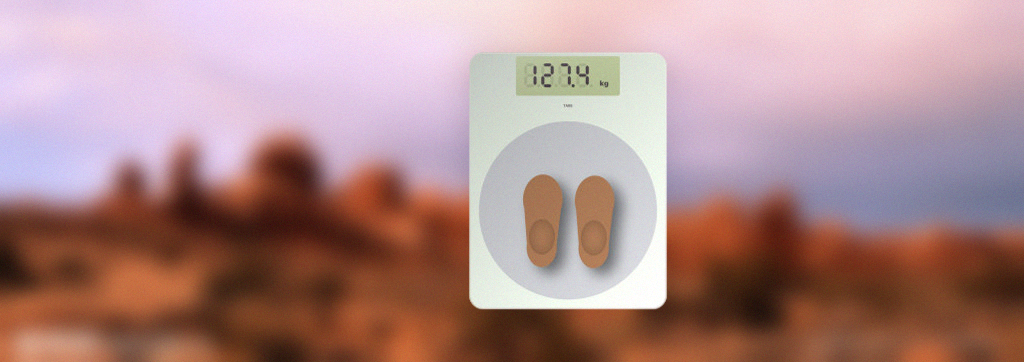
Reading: 127.4 kg
